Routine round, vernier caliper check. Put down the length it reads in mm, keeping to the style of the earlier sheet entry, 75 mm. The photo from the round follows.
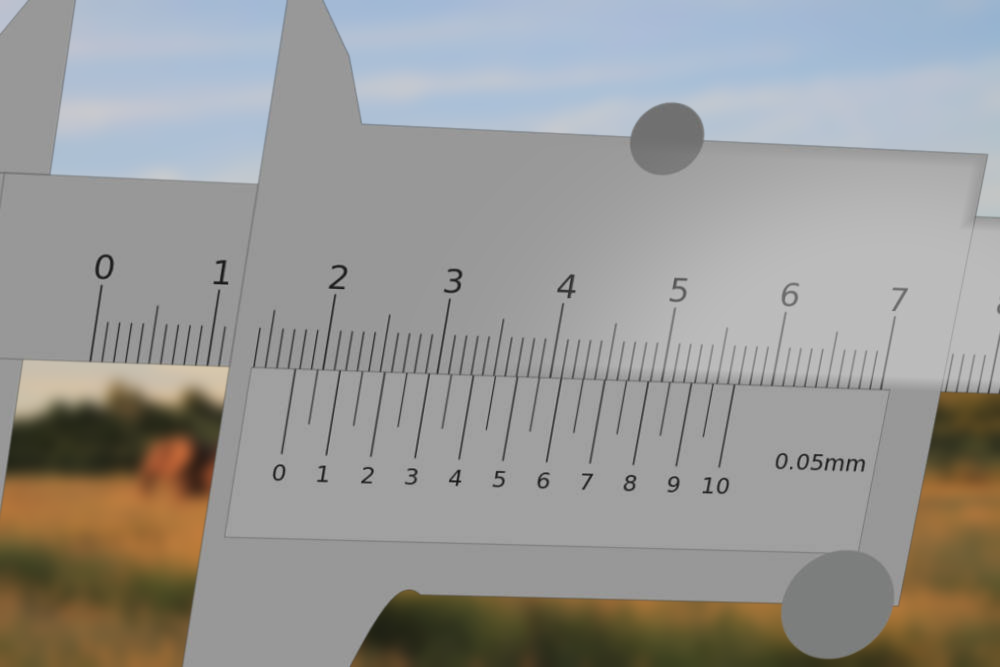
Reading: 17.6 mm
